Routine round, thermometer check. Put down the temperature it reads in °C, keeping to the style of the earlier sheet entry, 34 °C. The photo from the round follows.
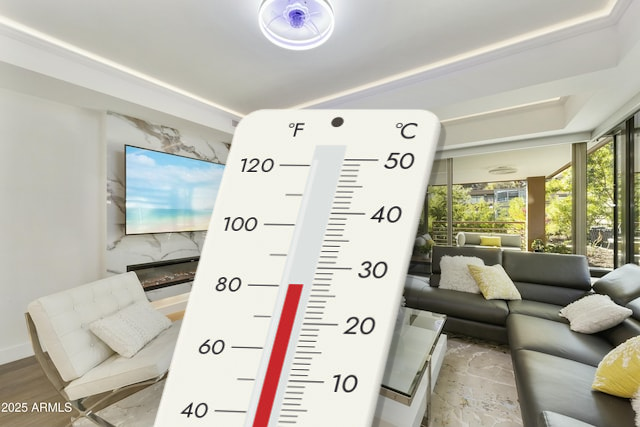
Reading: 27 °C
